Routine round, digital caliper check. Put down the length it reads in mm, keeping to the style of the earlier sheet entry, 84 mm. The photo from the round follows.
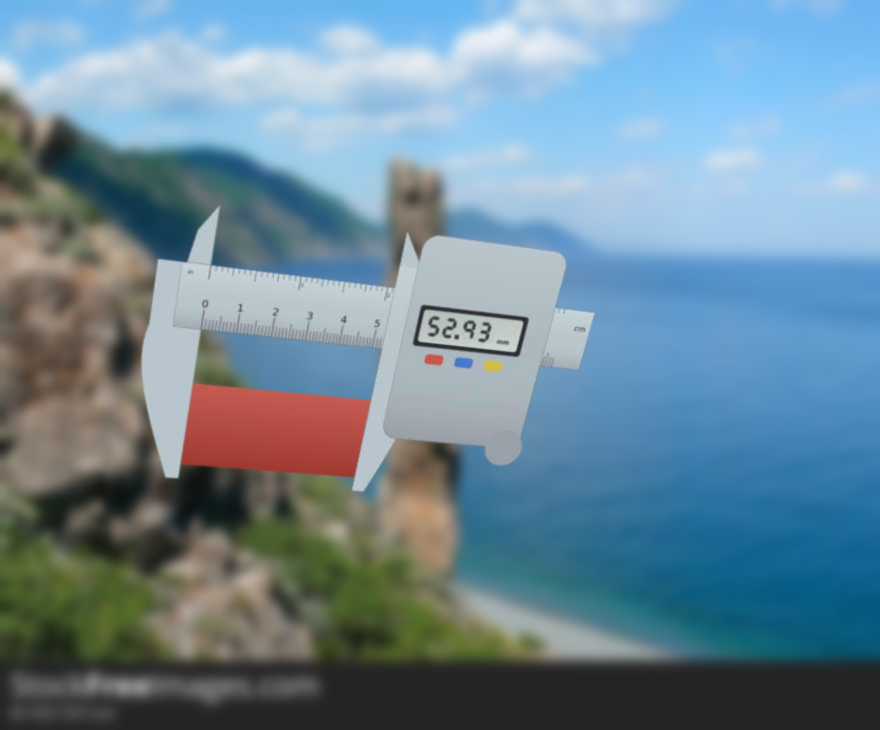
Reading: 52.93 mm
